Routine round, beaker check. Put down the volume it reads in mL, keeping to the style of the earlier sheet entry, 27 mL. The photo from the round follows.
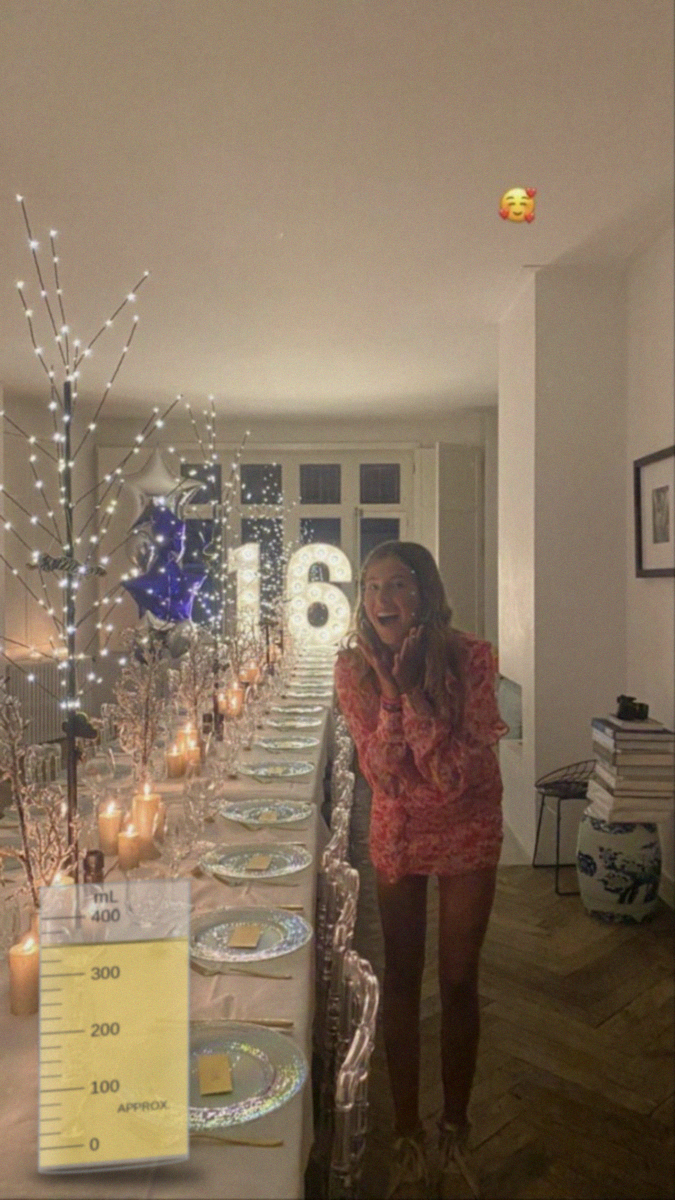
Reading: 350 mL
